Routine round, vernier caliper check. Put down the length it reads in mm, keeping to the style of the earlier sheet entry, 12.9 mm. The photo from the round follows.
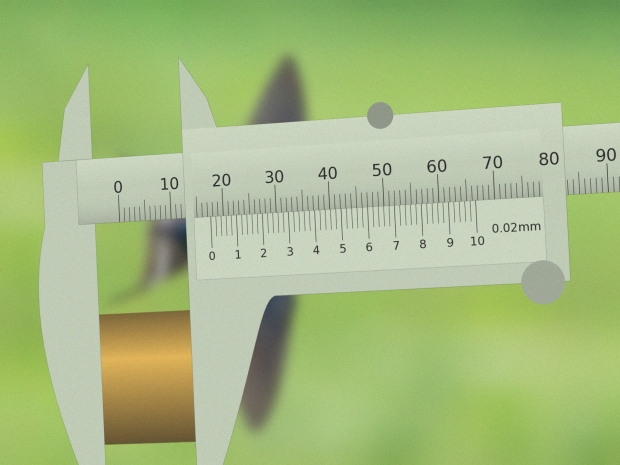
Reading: 17.6 mm
